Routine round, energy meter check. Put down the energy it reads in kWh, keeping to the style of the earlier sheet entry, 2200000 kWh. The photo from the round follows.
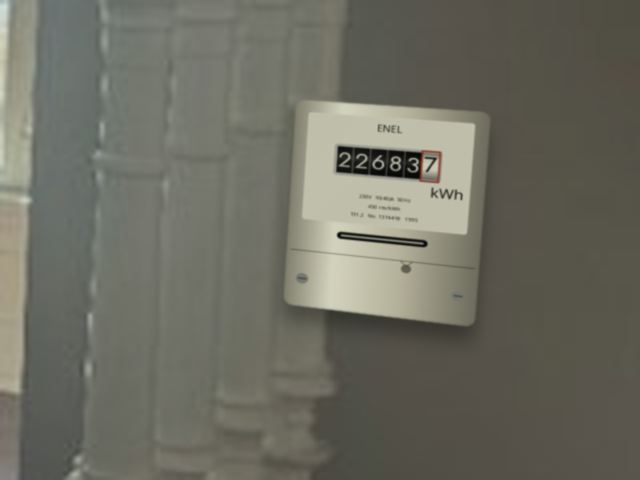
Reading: 22683.7 kWh
